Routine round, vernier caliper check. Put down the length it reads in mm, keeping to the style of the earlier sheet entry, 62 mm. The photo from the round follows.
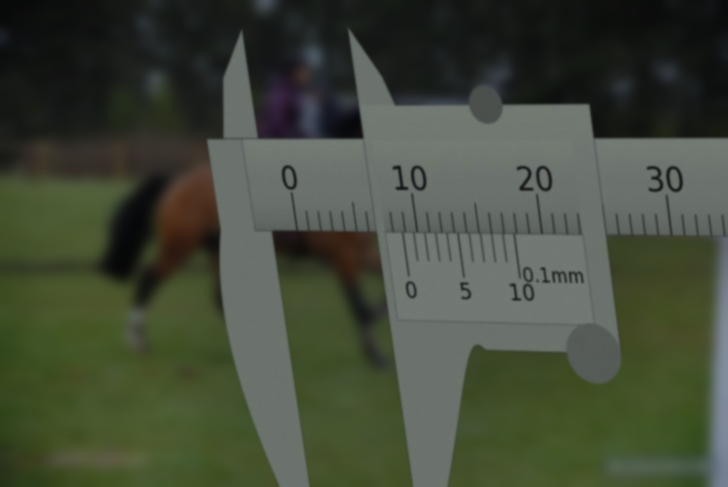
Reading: 8.8 mm
